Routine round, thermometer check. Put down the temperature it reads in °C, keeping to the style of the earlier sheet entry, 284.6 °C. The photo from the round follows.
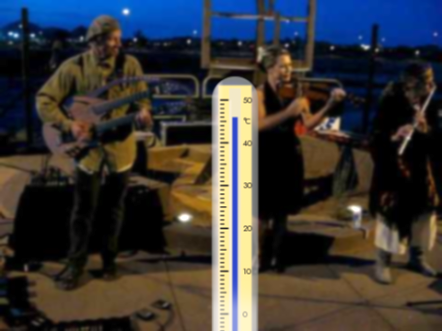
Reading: 46 °C
